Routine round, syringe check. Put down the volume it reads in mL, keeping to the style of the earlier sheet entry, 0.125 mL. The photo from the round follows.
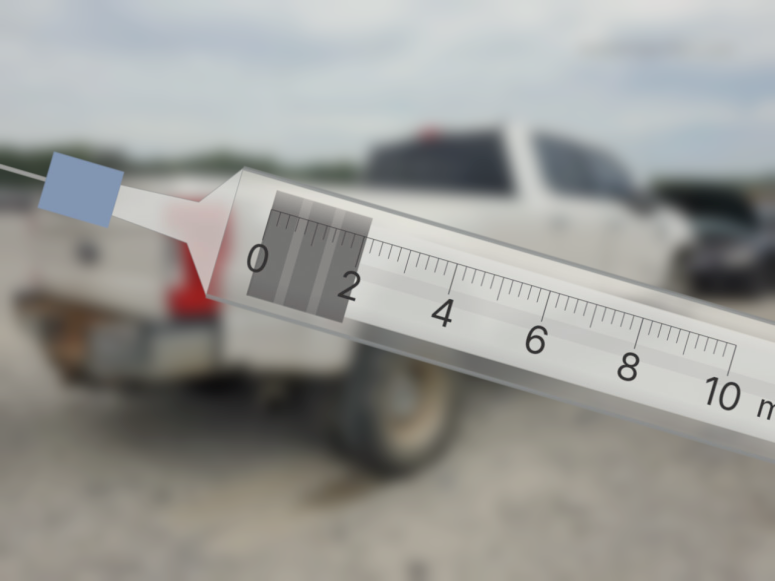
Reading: 0 mL
